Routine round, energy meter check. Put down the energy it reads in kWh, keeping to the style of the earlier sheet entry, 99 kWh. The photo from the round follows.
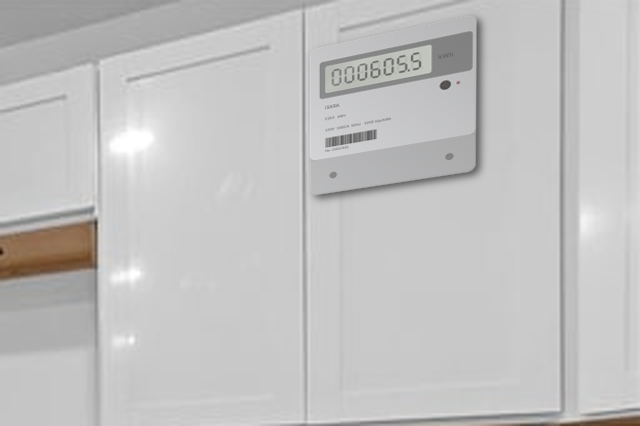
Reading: 605.5 kWh
